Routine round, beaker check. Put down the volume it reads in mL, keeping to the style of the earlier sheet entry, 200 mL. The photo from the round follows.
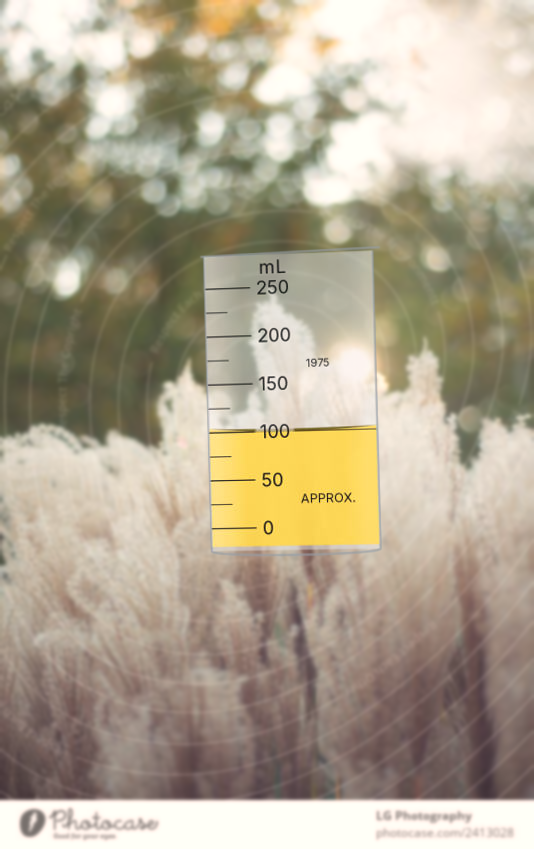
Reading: 100 mL
